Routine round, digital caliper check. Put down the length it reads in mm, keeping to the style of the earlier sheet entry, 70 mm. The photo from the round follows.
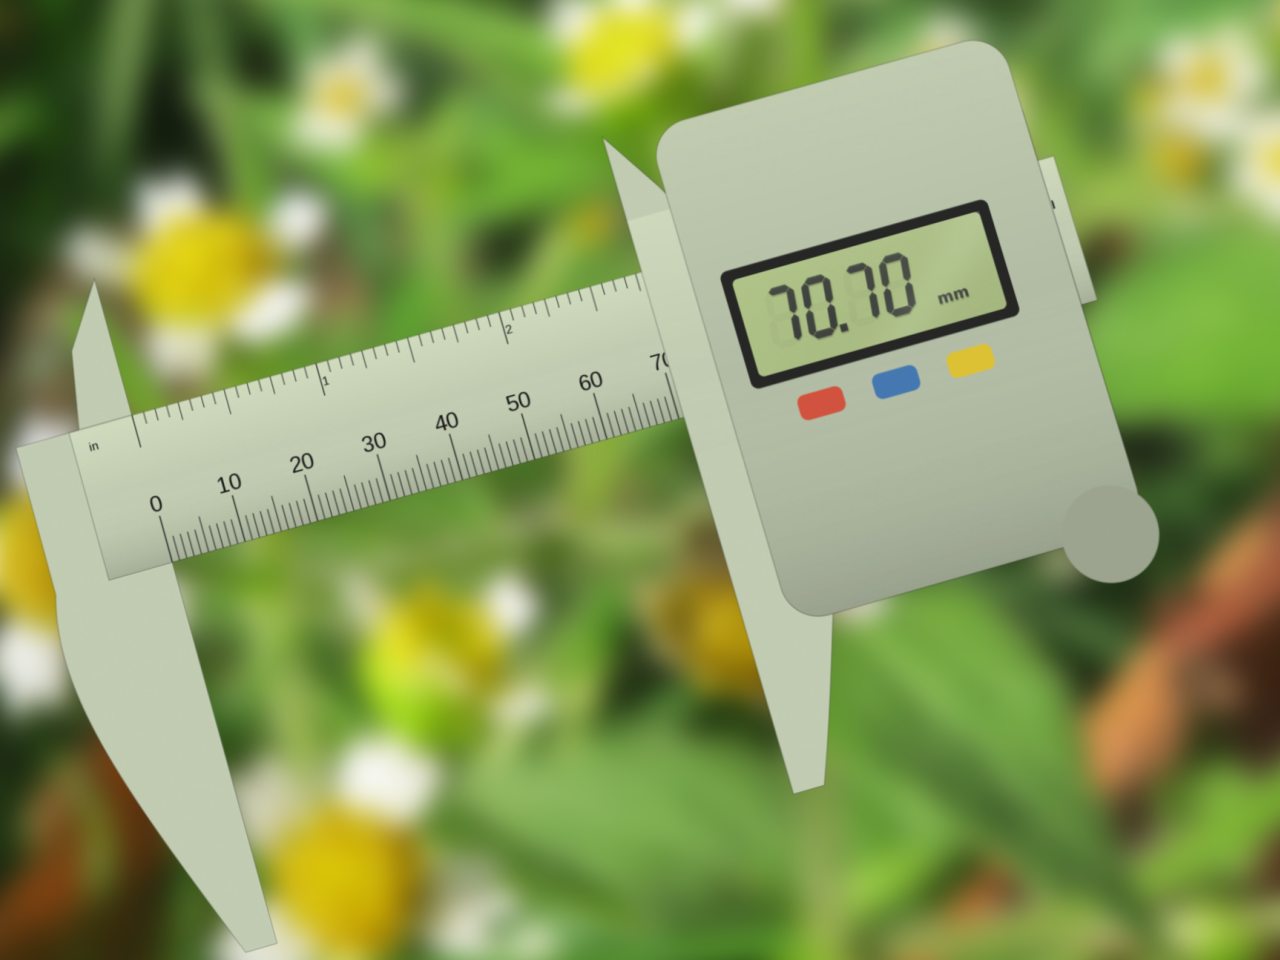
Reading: 70.70 mm
